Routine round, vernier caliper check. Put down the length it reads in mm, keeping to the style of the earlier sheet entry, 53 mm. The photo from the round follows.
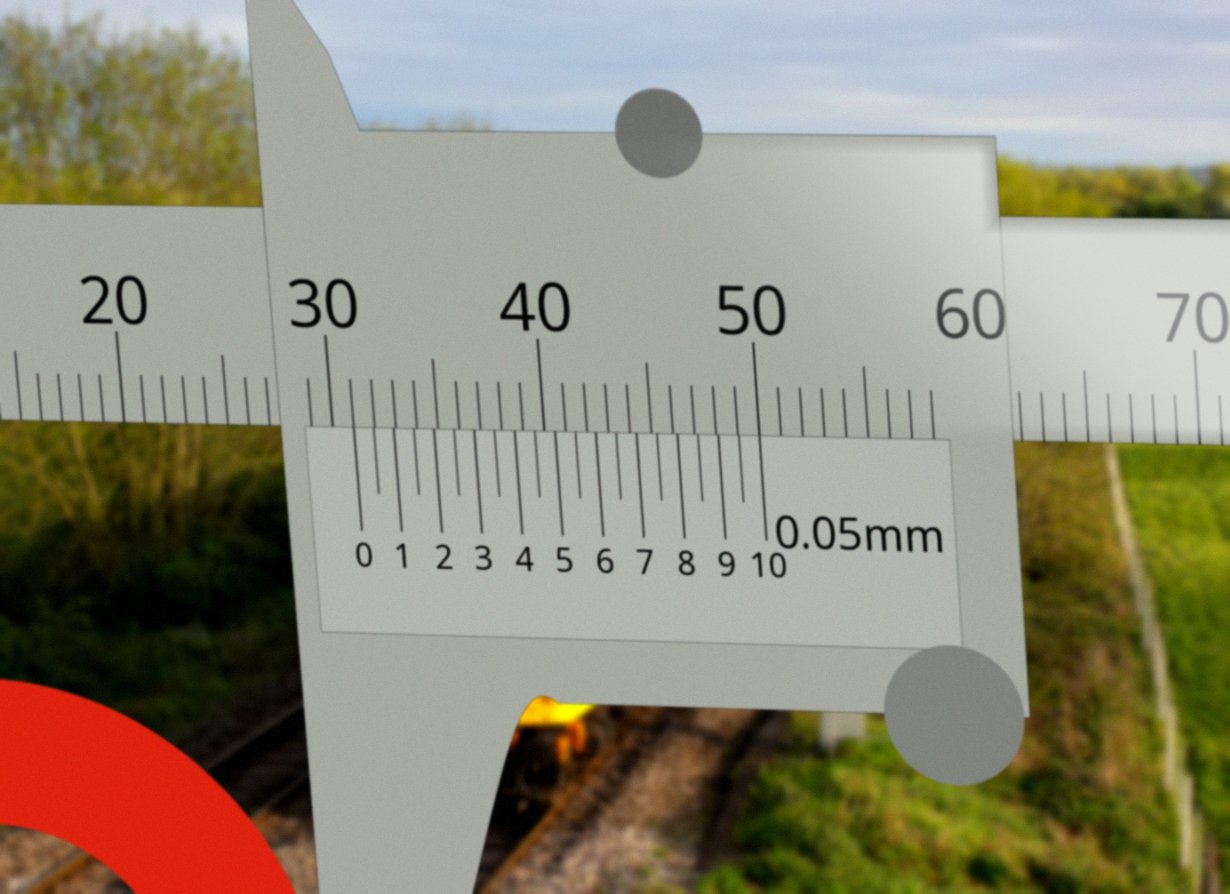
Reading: 31.0 mm
